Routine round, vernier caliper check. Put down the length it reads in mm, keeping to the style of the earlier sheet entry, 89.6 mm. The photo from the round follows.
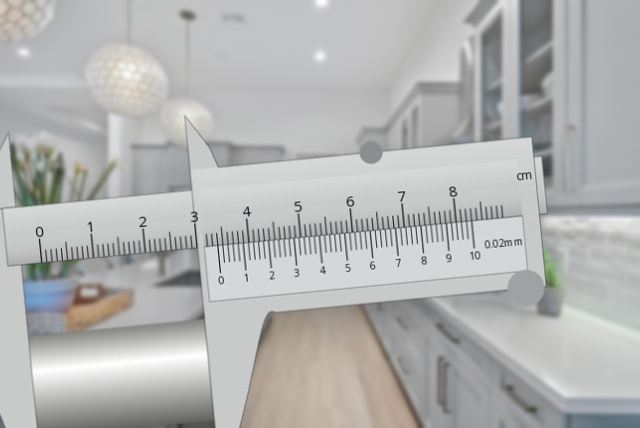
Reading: 34.0 mm
